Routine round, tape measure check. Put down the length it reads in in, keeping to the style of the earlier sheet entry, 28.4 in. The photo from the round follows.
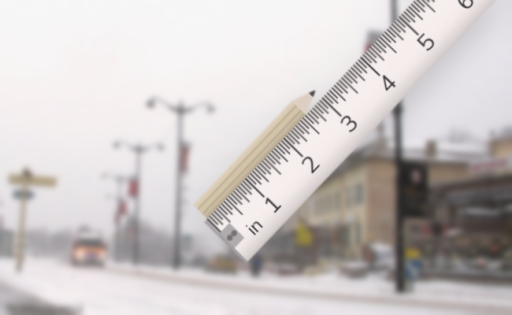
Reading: 3 in
